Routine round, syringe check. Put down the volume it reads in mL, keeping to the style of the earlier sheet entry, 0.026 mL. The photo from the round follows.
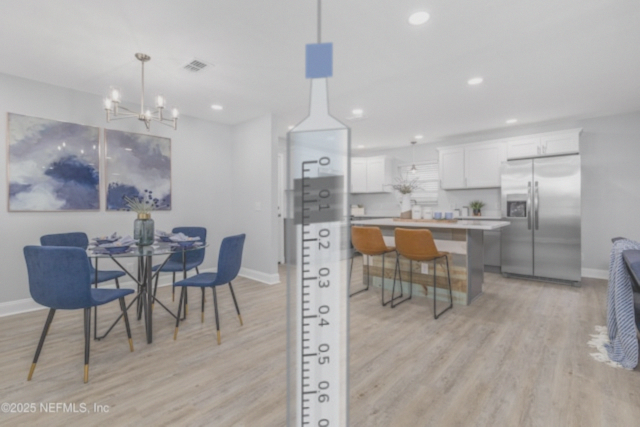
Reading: 0.04 mL
